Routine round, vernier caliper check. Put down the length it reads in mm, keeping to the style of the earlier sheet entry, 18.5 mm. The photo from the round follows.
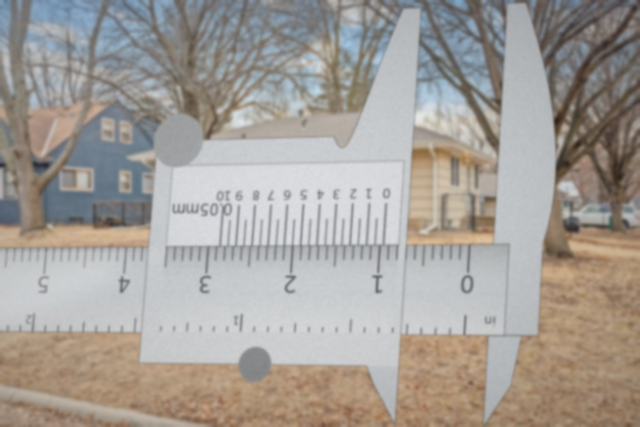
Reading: 9.6 mm
